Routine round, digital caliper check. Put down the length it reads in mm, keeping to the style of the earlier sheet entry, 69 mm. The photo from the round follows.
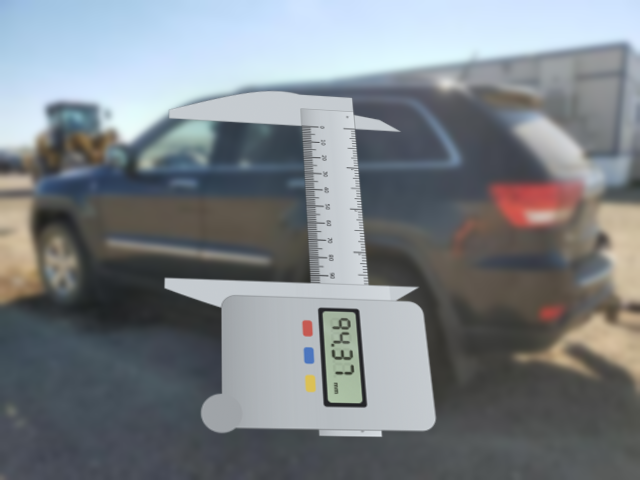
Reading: 94.37 mm
